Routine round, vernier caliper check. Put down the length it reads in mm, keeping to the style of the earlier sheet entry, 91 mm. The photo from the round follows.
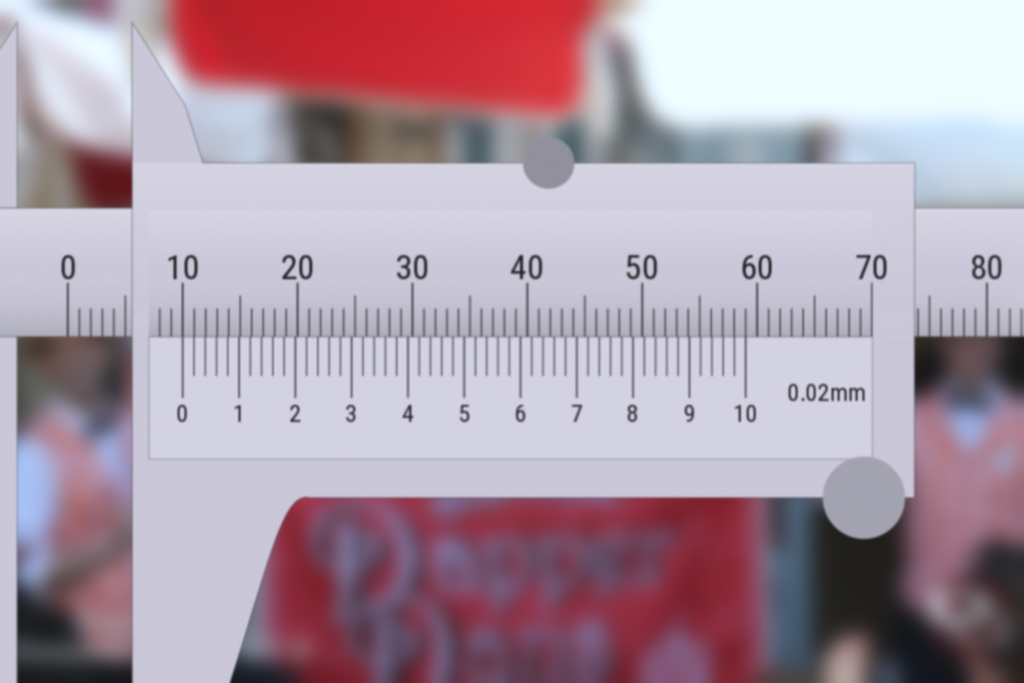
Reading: 10.0 mm
